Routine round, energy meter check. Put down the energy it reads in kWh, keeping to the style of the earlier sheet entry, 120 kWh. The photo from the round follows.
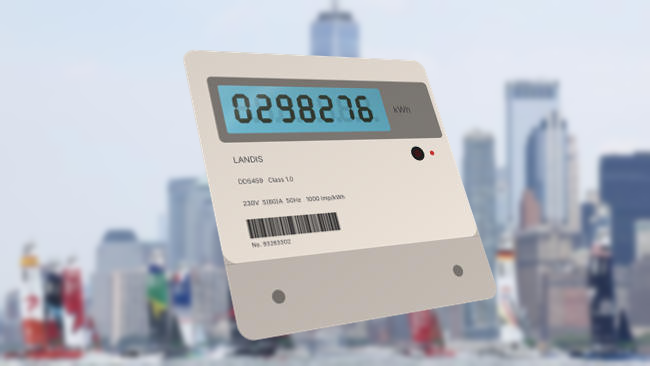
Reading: 298276 kWh
